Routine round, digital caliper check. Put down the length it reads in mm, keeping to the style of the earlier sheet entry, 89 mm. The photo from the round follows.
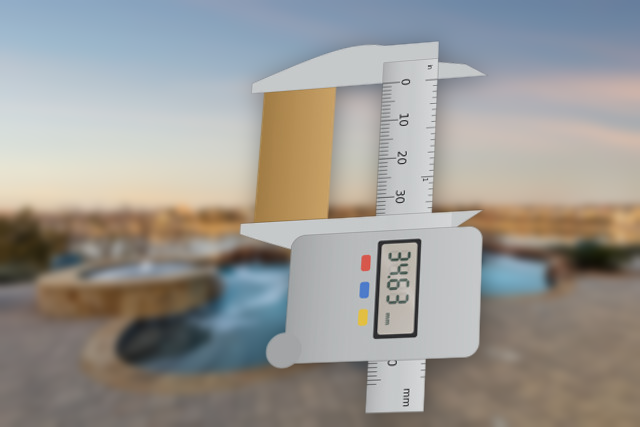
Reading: 34.63 mm
